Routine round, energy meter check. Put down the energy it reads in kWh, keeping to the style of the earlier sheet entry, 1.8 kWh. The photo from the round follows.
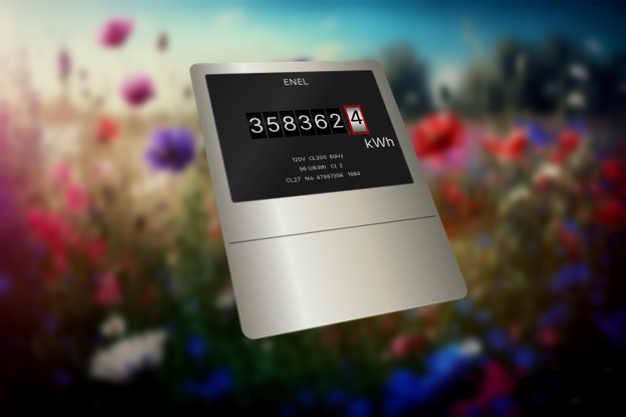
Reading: 358362.4 kWh
